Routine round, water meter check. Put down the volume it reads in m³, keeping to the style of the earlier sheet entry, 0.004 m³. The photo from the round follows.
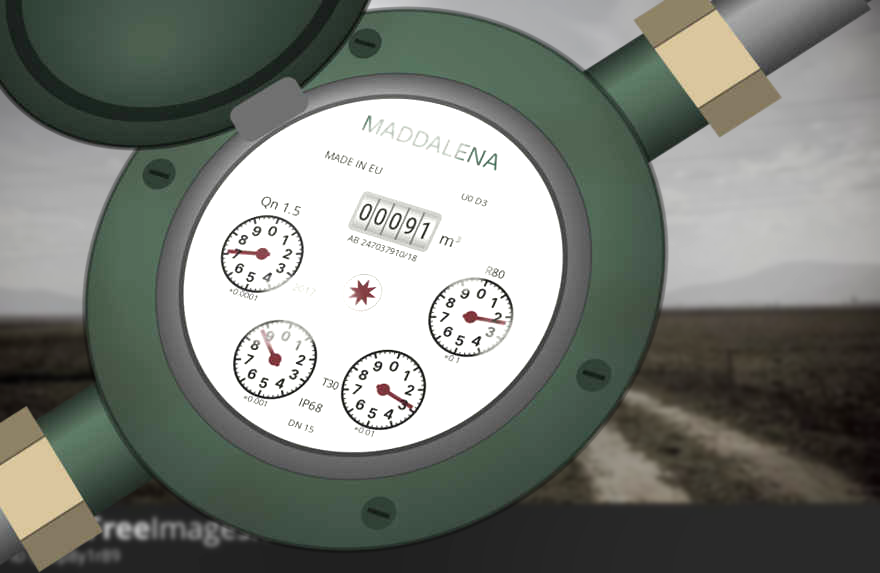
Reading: 91.2287 m³
